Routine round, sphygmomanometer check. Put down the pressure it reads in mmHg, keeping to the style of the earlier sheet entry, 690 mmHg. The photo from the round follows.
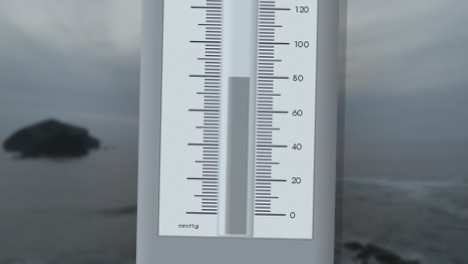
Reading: 80 mmHg
